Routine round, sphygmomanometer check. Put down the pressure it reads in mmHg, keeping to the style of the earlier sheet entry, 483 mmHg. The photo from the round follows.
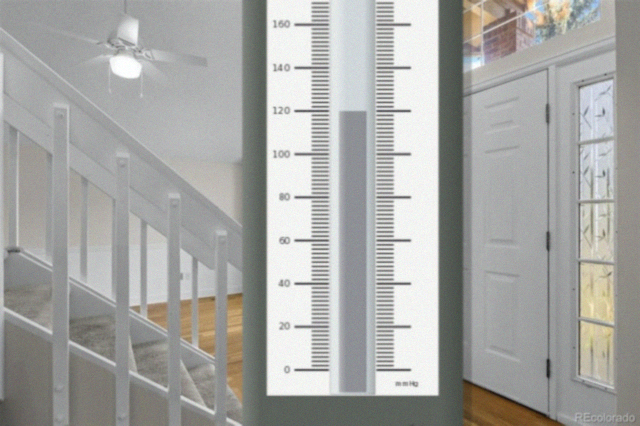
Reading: 120 mmHg
